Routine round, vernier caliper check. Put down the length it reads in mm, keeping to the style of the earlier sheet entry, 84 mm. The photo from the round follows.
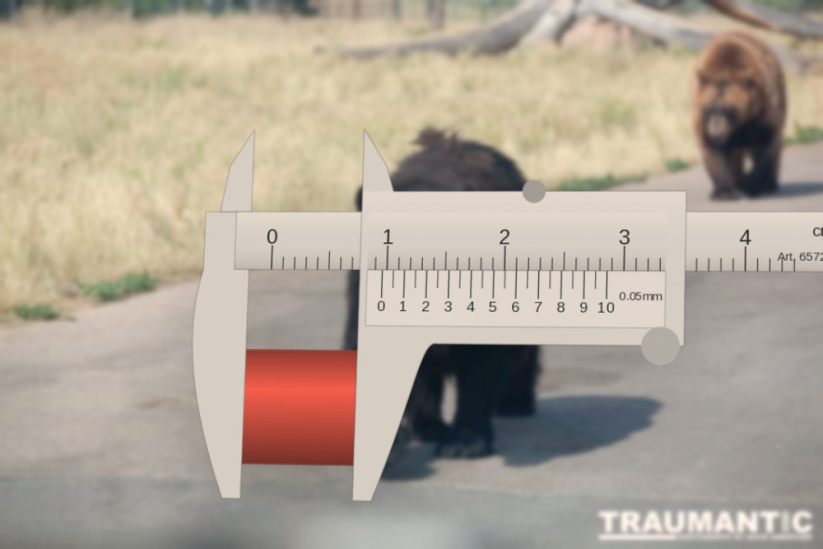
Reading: 9.6 mm
